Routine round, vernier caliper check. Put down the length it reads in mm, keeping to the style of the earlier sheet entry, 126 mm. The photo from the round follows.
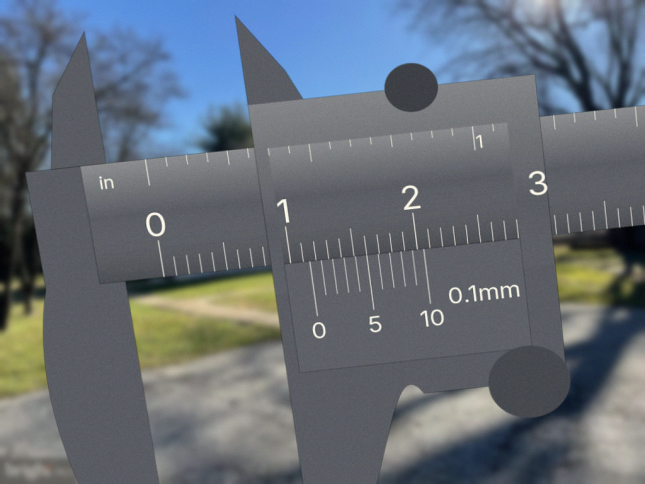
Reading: 11.5 mm
